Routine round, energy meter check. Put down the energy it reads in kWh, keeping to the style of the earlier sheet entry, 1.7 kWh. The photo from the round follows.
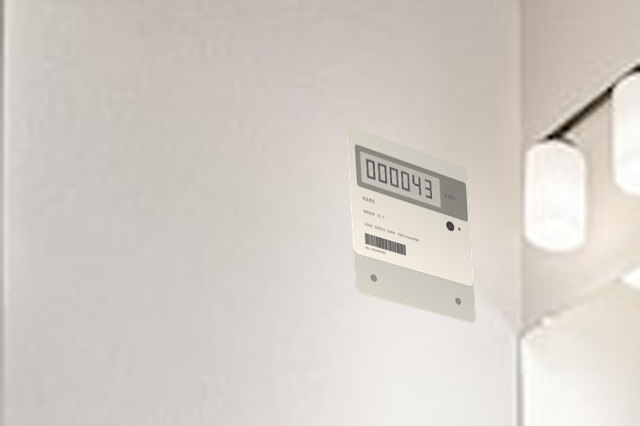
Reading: 43 kWh
